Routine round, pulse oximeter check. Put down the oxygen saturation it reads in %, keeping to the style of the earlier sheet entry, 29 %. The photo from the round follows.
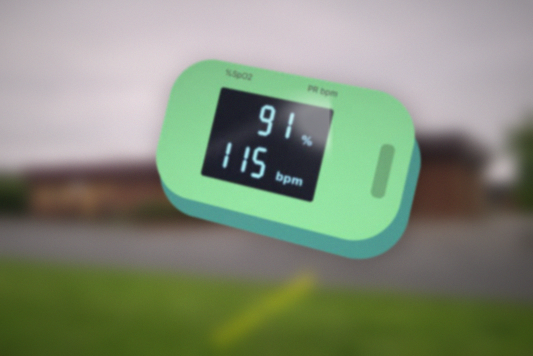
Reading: 91 %
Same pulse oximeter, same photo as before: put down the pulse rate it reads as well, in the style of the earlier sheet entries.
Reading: 115 bpm
